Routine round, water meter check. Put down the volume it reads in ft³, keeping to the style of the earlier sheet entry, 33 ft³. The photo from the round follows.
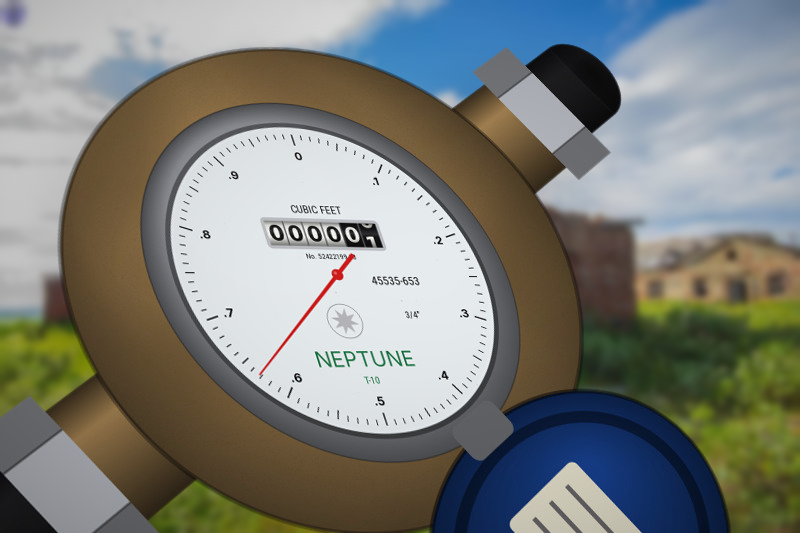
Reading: 0.63 ft³
